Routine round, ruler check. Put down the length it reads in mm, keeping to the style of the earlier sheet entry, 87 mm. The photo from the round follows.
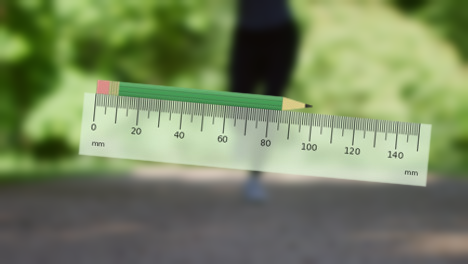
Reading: 100 mm
